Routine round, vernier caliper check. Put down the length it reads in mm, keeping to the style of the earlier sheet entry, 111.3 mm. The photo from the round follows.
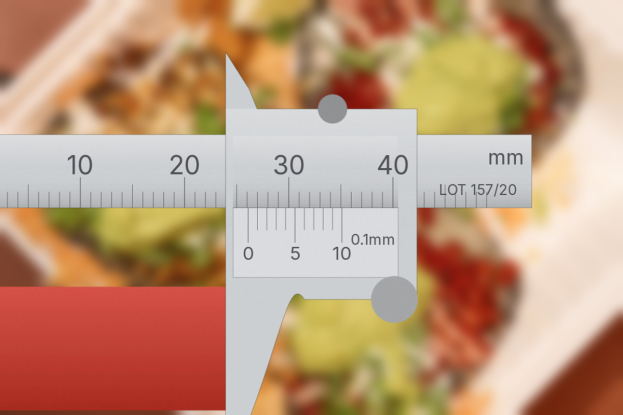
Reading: 26.1 mm
